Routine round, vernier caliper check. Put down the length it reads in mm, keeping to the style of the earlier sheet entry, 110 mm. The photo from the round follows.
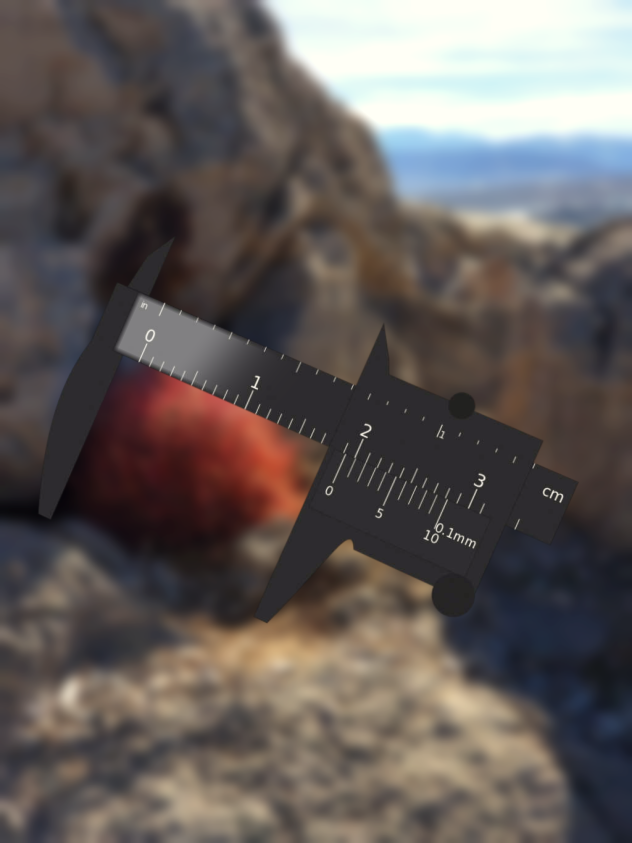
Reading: 19.2 mm
